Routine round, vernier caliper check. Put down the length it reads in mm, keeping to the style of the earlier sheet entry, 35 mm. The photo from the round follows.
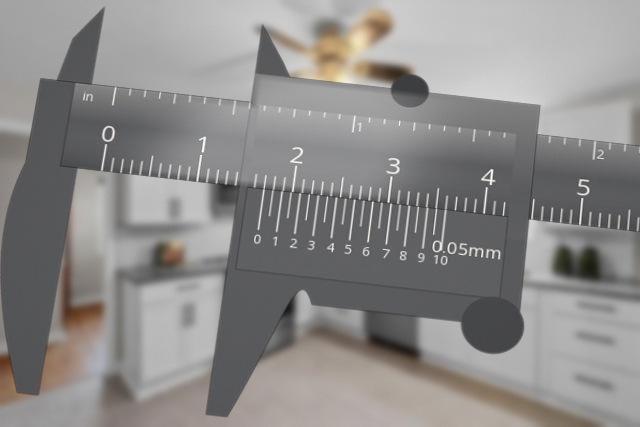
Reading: 17.0 mm
